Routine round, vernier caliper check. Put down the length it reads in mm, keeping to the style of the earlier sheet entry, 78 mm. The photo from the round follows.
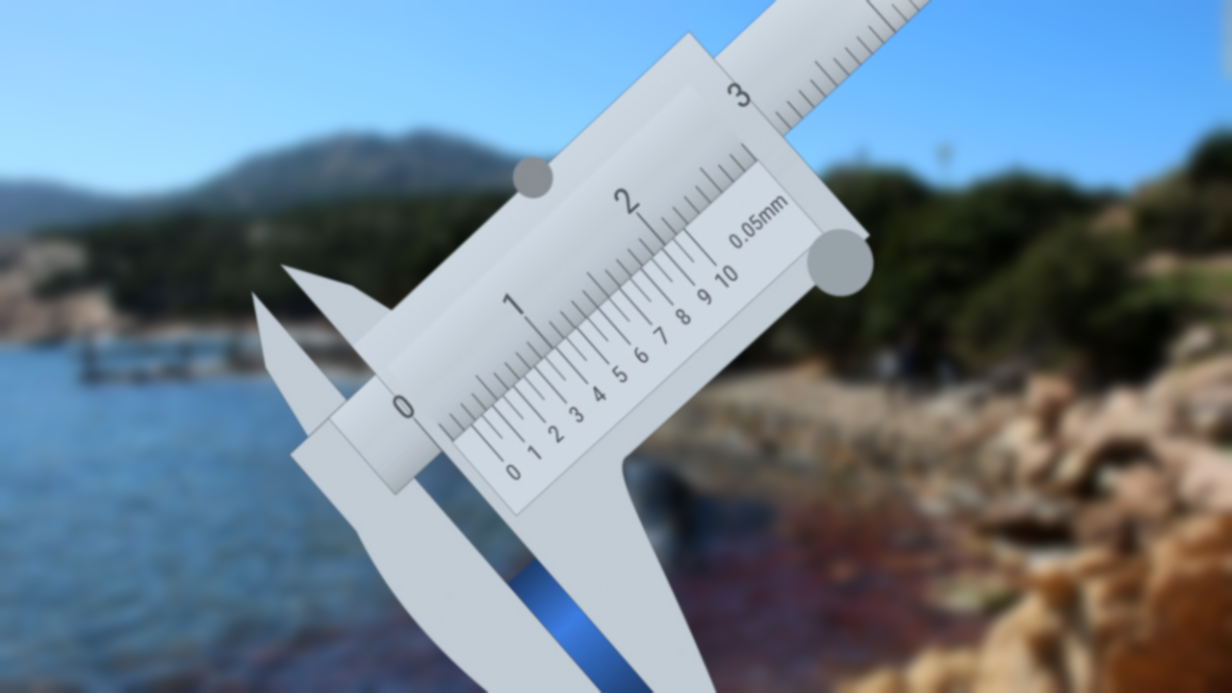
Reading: 2.6 mm
